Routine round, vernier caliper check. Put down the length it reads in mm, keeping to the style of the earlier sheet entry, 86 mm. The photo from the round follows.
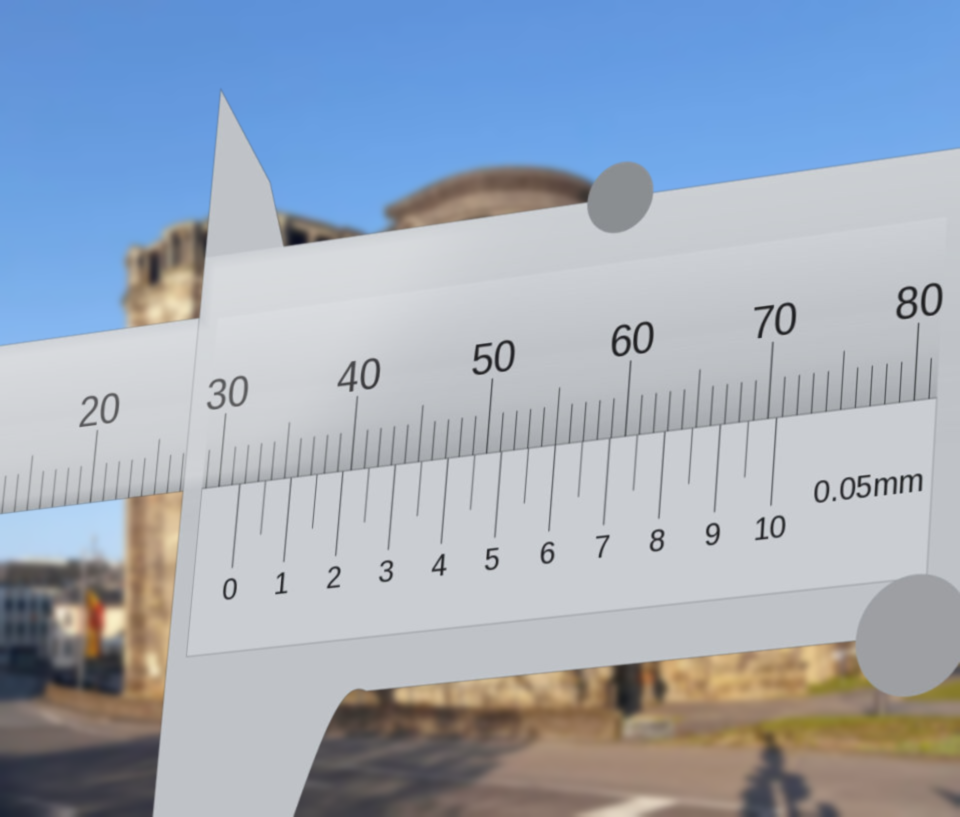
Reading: 31.6 mm
